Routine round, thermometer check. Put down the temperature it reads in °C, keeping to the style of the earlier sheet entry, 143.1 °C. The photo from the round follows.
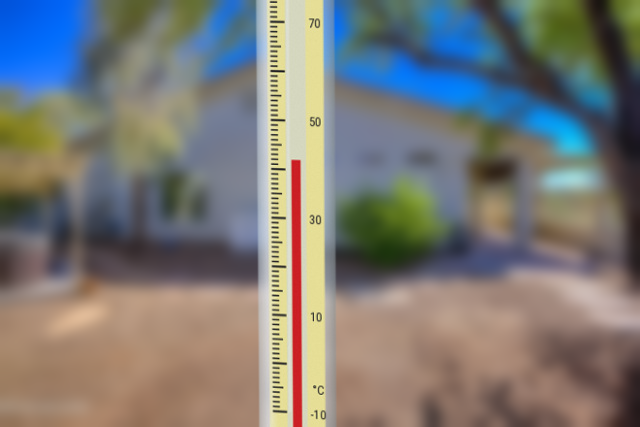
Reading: 42 °C
